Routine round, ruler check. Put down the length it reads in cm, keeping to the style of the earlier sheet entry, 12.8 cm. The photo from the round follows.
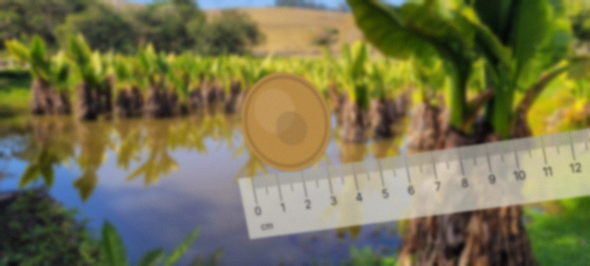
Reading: 3.5 cm
